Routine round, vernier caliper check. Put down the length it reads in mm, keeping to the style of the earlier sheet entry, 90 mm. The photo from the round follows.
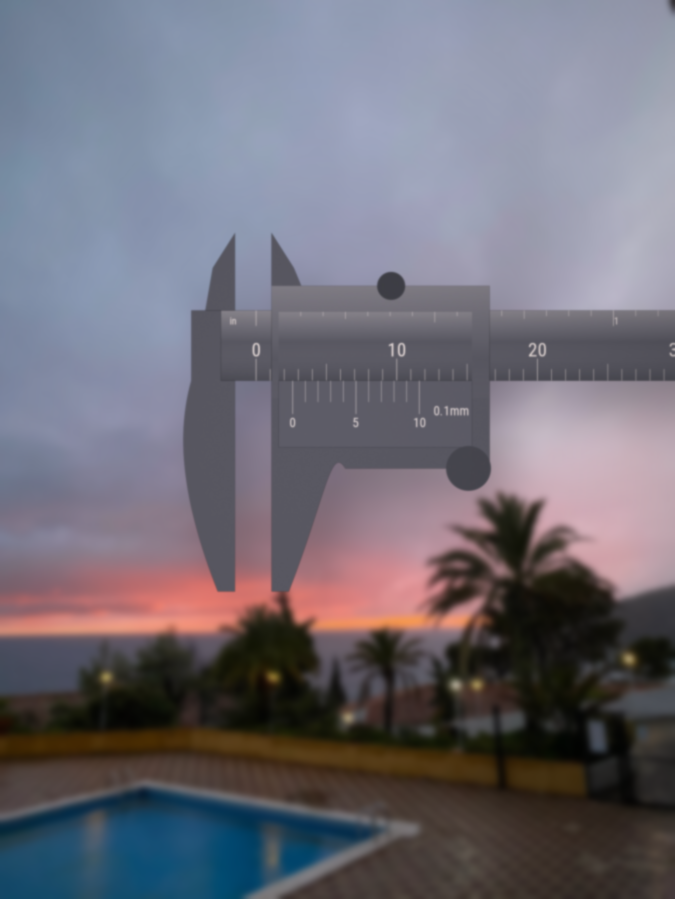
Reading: 2.6 mm
